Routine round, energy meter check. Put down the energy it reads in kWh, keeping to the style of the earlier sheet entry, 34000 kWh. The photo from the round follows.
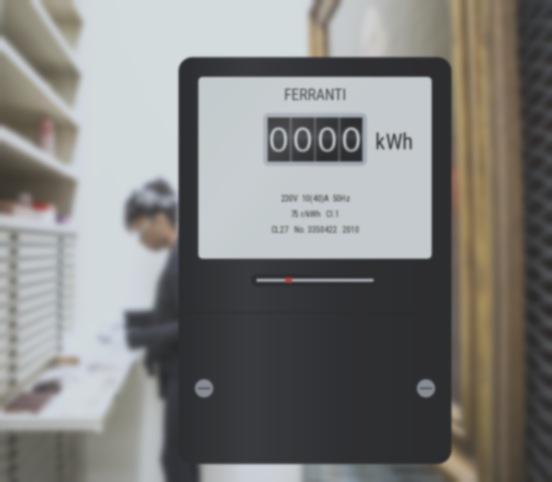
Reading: 0 kWh
